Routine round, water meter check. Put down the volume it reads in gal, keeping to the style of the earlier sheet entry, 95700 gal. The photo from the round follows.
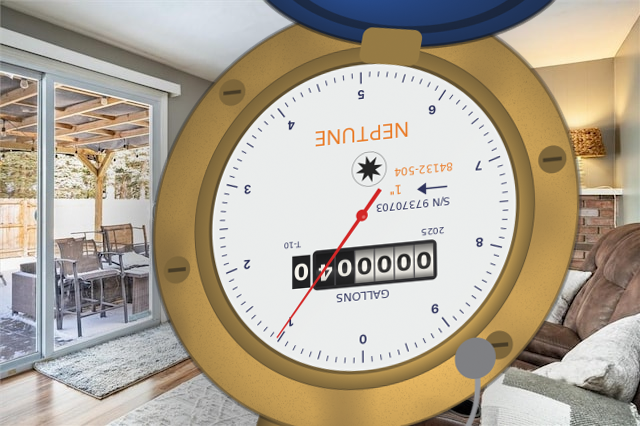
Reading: 41.0 gal
